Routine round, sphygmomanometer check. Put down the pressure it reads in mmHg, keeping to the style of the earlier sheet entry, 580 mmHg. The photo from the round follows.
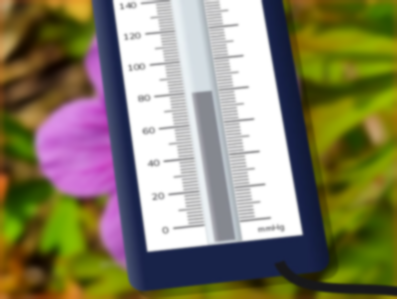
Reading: 80 mmHg
